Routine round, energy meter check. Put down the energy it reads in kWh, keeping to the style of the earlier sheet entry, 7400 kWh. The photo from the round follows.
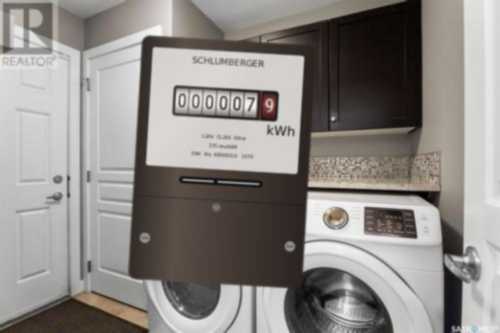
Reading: 7.9 kWh
